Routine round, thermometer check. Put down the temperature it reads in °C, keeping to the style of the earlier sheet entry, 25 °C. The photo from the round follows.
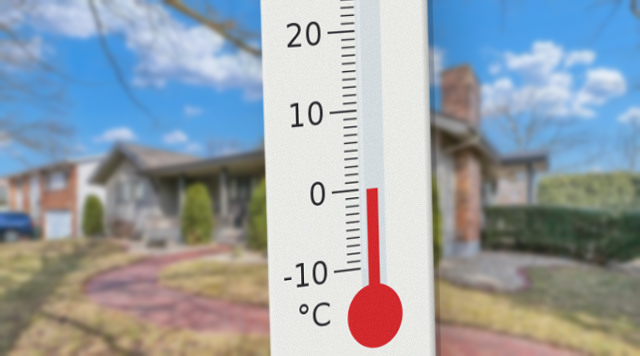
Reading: 0 °C
